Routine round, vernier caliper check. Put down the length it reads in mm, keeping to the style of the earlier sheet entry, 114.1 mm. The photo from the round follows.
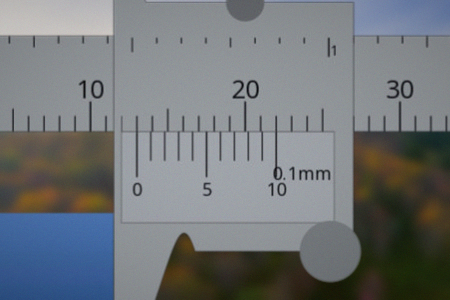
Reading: 13.0 mm
